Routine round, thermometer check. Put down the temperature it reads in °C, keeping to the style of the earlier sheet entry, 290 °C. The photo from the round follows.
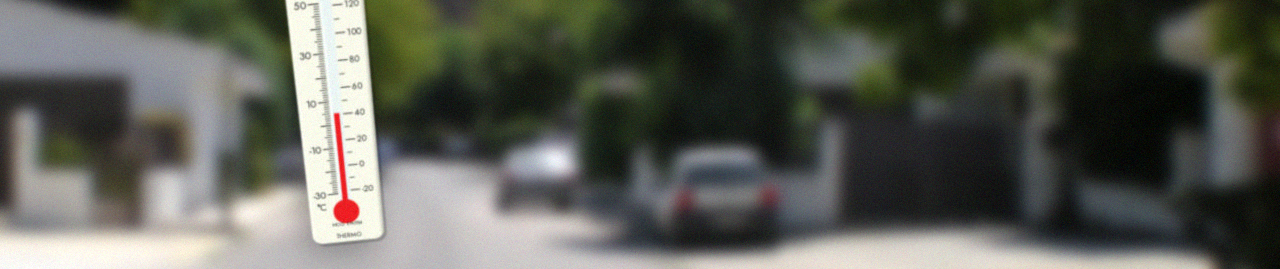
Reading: 5 °C
